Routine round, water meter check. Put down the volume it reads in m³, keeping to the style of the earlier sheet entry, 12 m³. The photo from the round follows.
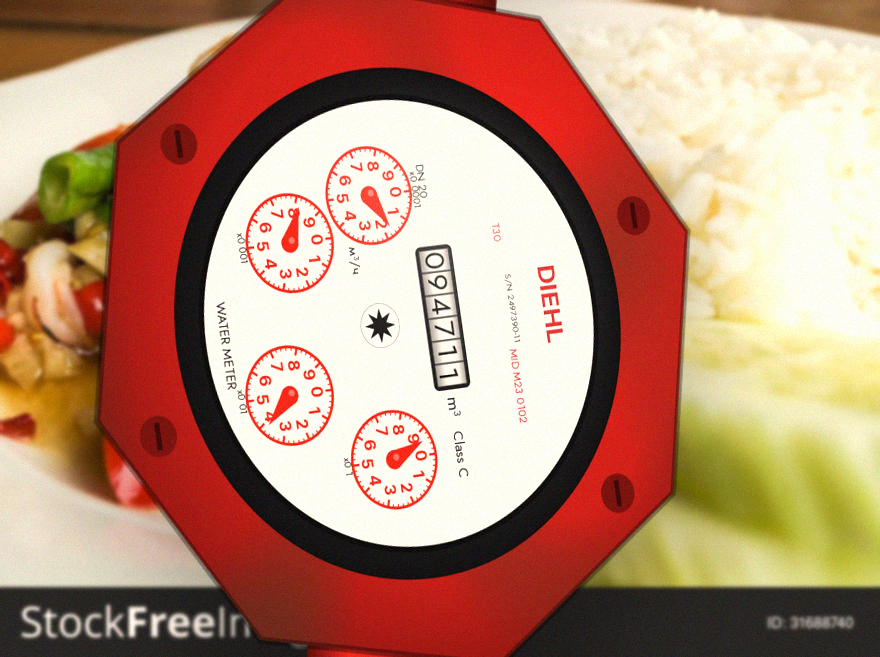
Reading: 94710.9381 m³
